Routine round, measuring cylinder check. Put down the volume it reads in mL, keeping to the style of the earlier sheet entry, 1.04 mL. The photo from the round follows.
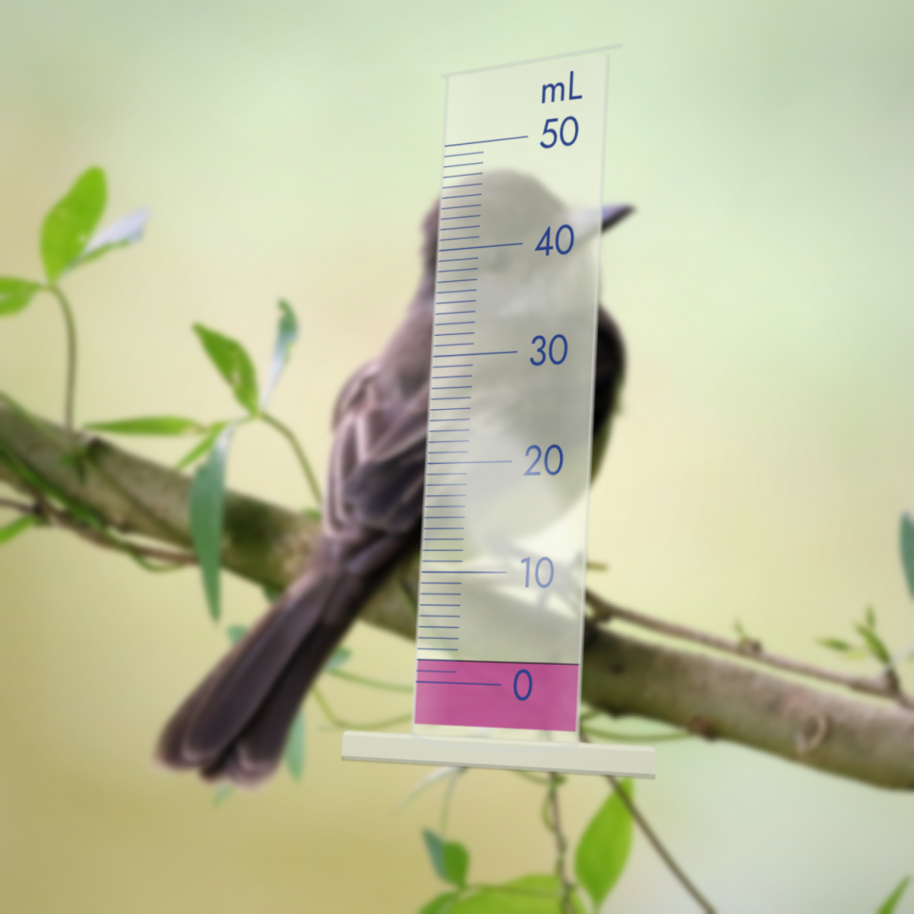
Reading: 2 mL
